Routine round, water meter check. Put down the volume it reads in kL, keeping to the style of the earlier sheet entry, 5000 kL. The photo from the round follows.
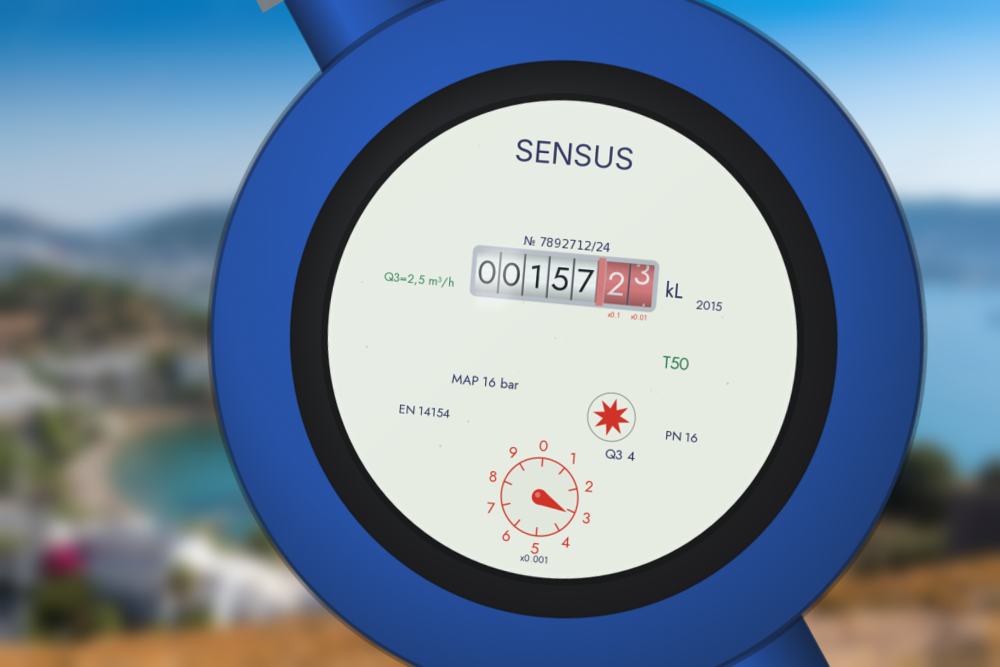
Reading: 157.233 kL
